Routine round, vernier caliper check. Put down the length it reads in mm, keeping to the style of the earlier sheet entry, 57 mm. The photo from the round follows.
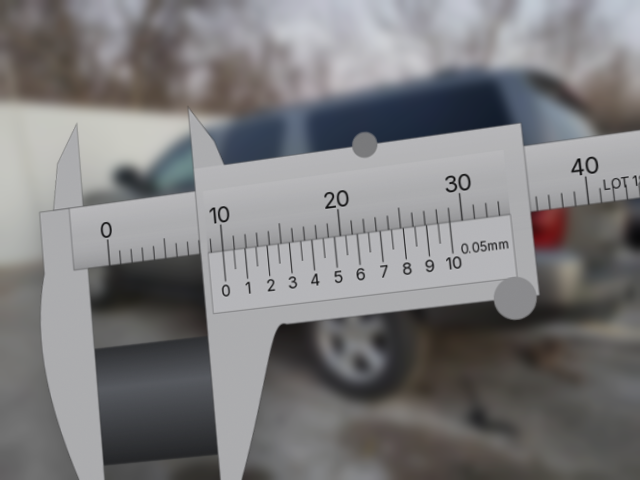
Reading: 10.0 mm
